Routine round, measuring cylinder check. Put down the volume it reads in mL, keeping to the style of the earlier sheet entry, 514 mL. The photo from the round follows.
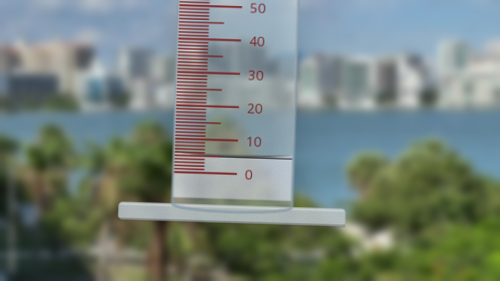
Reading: 5 mL
